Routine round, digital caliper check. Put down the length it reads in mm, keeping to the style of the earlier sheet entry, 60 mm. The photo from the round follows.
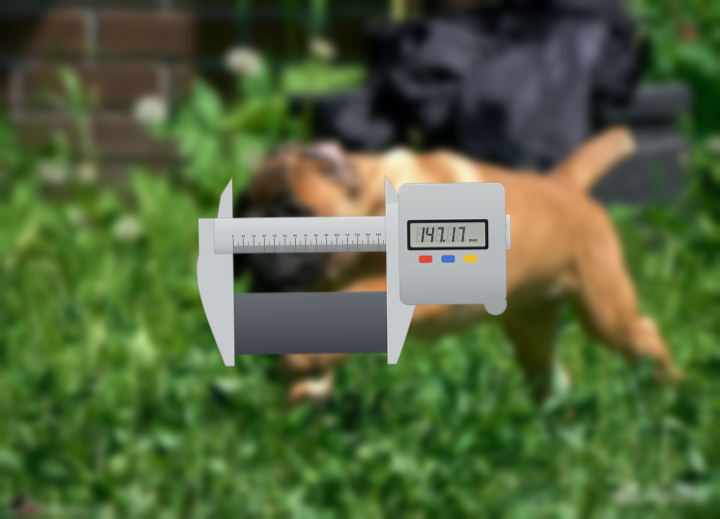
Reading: 147.17 mm
